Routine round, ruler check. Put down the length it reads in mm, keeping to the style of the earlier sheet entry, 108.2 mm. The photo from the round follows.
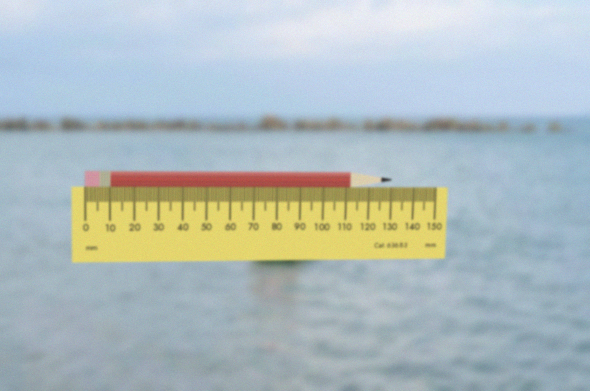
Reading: 130 mm
